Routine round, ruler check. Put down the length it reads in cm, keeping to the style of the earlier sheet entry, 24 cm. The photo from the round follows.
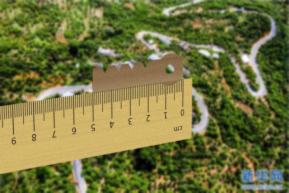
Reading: 5 cm
